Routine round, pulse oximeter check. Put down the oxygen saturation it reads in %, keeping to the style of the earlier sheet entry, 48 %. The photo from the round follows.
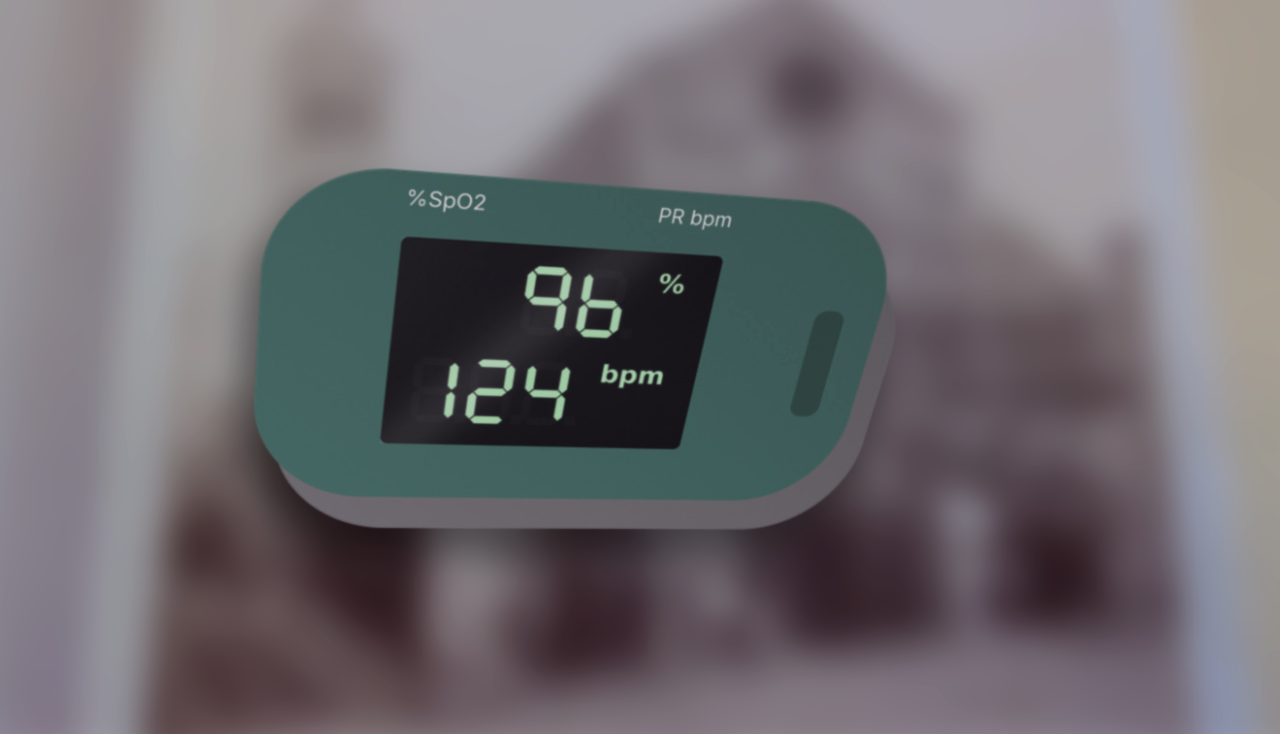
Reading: 96 %
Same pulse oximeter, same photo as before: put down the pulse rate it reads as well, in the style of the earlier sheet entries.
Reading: 124 bpm
